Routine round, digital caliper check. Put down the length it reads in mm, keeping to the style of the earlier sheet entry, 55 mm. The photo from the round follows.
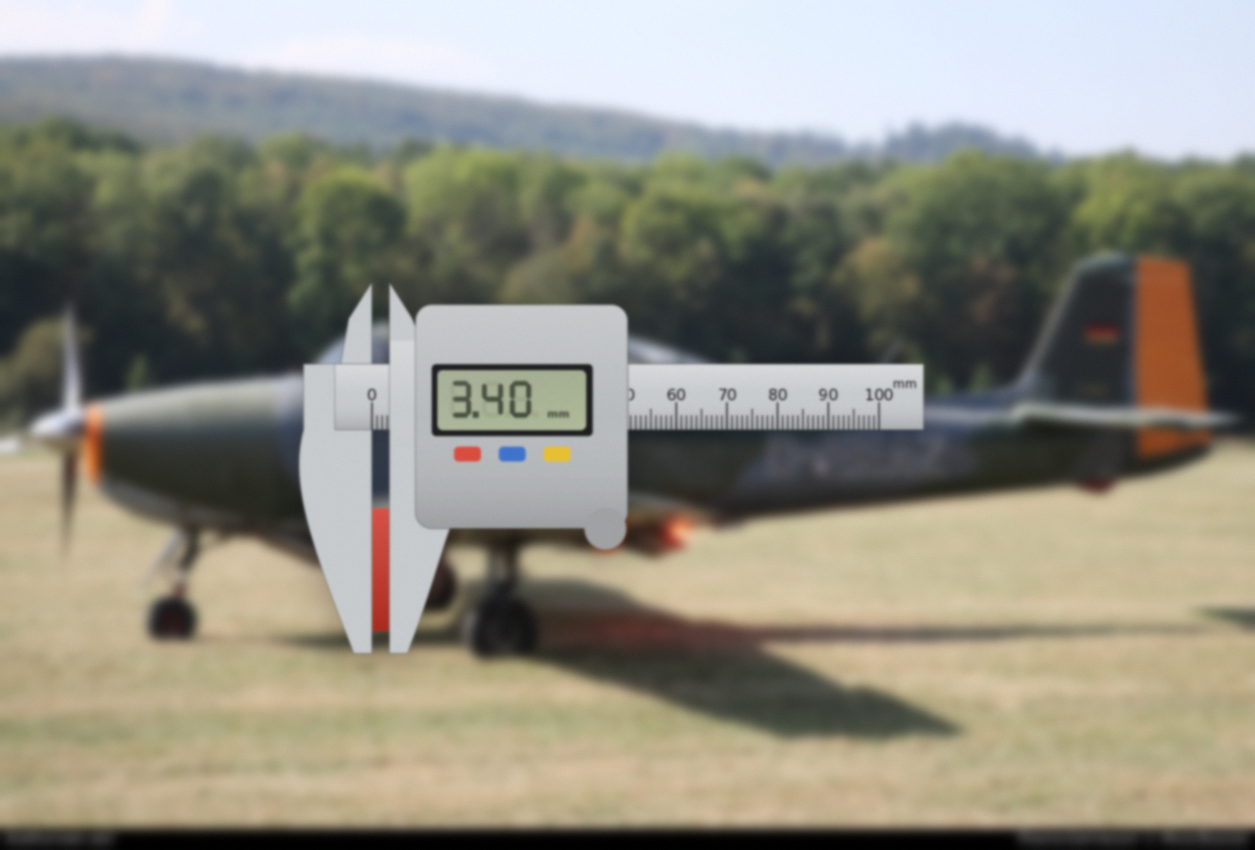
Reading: 3.40 mm
